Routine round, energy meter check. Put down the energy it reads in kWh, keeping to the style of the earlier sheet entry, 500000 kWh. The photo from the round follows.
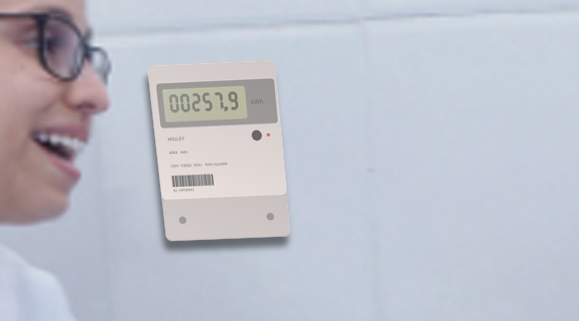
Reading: 257.9 kWh
